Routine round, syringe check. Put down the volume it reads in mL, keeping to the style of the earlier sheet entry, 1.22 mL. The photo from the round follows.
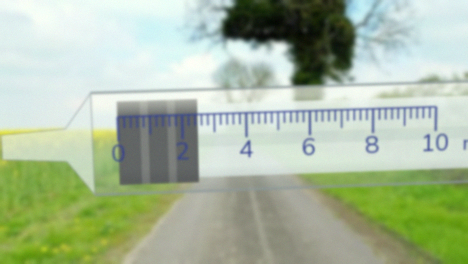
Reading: 0 mL
